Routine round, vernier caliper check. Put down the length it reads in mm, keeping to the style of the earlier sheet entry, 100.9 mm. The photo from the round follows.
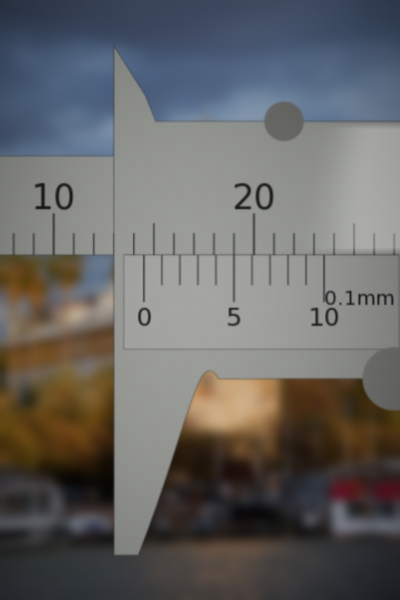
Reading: 14.5 mm
